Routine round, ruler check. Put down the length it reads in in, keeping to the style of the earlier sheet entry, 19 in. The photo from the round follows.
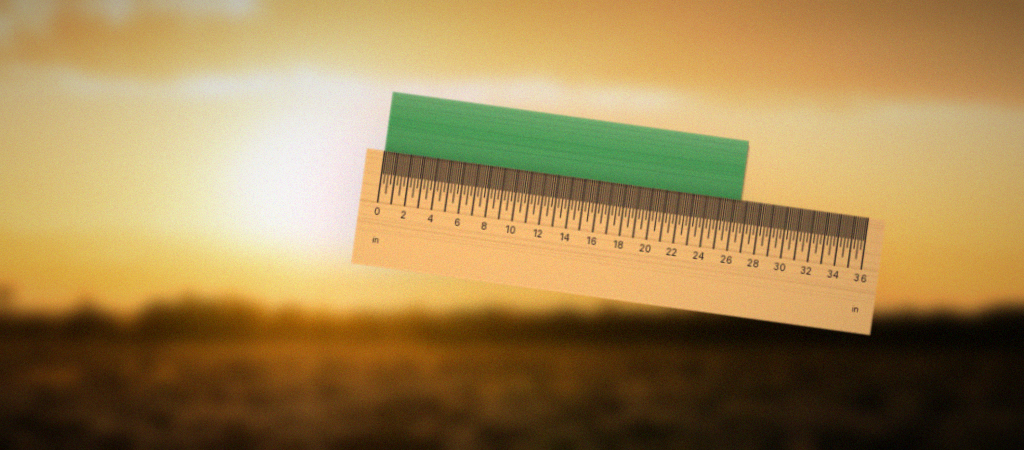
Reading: 26.5 in
